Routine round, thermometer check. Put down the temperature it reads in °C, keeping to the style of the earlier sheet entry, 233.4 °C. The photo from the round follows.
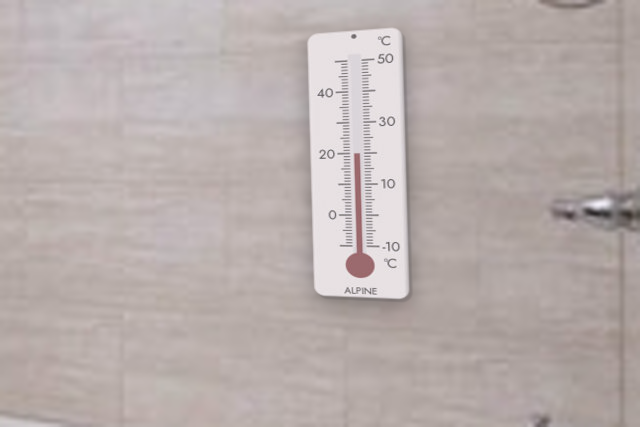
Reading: 20 °C
